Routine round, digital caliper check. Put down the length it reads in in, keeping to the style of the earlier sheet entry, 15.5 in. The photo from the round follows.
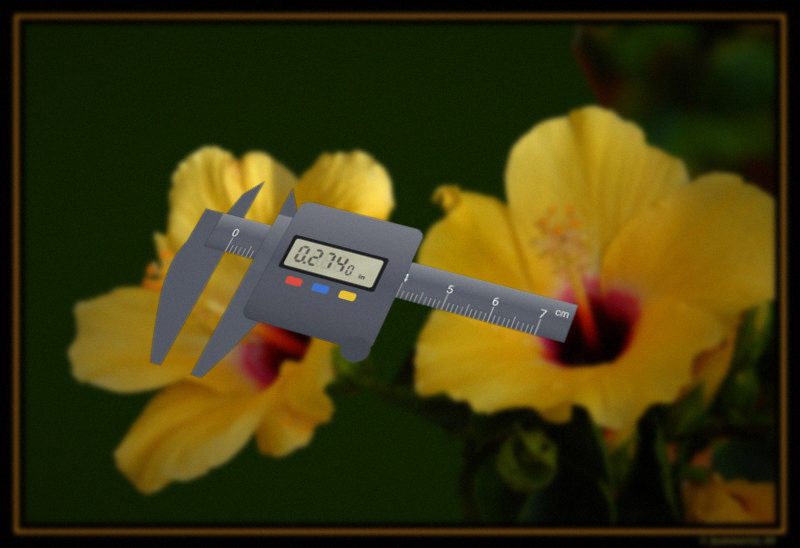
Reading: 0.2740 in
